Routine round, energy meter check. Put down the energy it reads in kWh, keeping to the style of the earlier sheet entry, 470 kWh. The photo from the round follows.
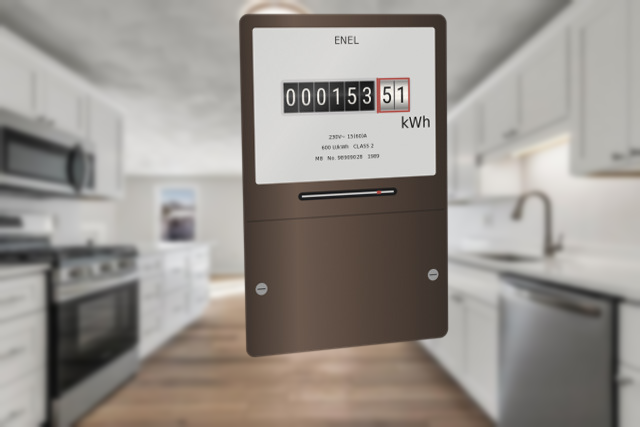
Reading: 153.51 kWh
